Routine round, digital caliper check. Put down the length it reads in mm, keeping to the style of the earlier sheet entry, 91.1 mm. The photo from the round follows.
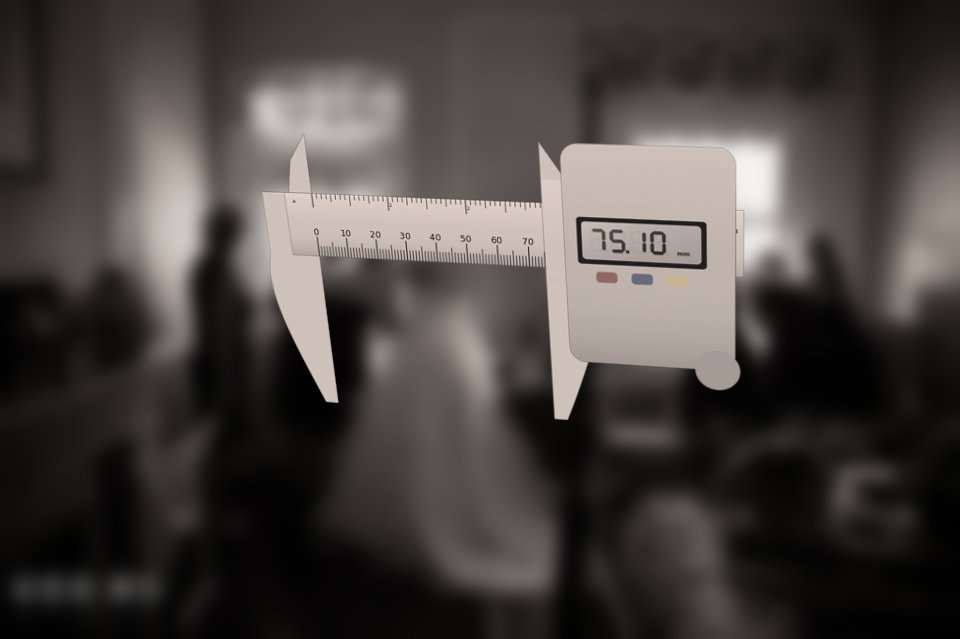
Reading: 75.10 mm
